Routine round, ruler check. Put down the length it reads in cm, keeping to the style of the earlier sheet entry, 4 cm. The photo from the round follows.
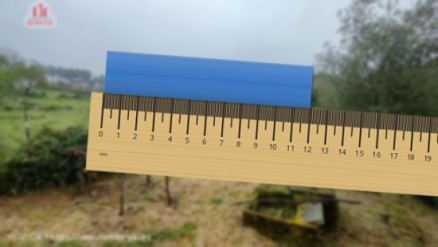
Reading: 12 cm
